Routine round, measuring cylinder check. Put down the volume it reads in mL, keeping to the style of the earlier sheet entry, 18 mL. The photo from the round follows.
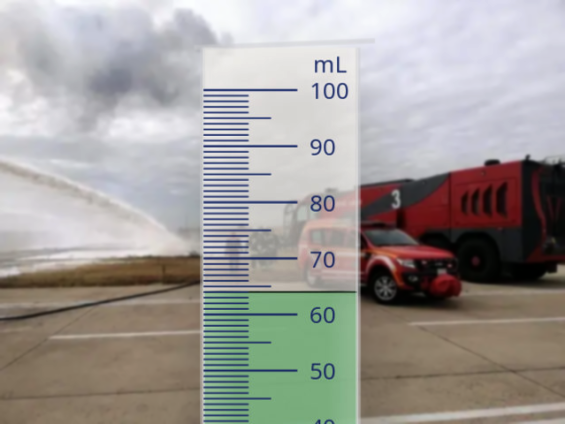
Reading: 64 mL
